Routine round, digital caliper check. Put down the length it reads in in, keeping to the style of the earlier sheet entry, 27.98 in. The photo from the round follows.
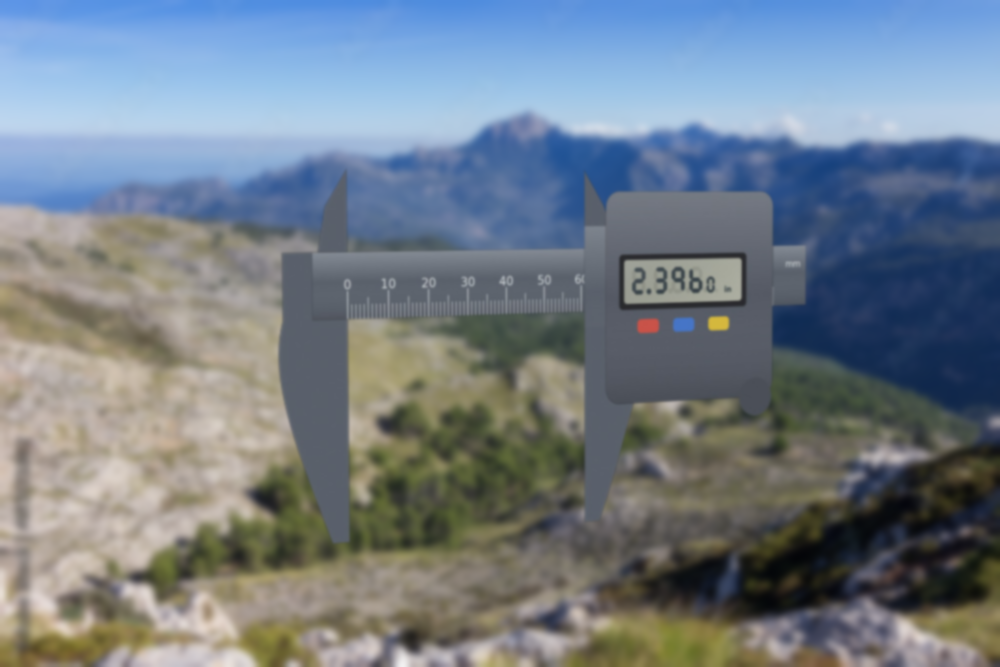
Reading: 2.3960 in
